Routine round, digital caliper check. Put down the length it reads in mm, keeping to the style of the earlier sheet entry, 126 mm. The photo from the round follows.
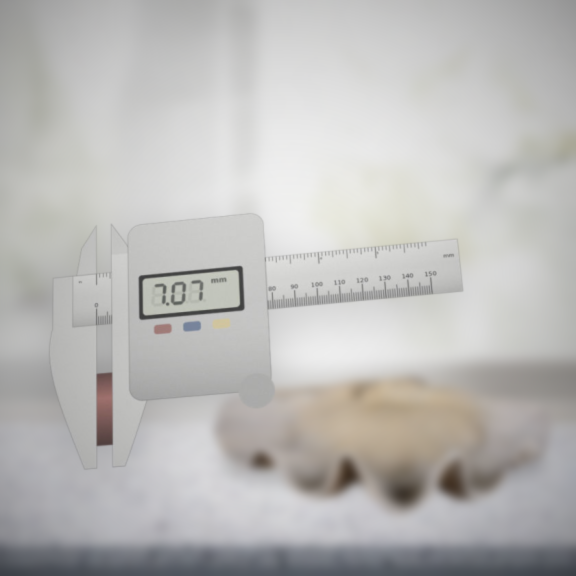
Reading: 7.07 mm
